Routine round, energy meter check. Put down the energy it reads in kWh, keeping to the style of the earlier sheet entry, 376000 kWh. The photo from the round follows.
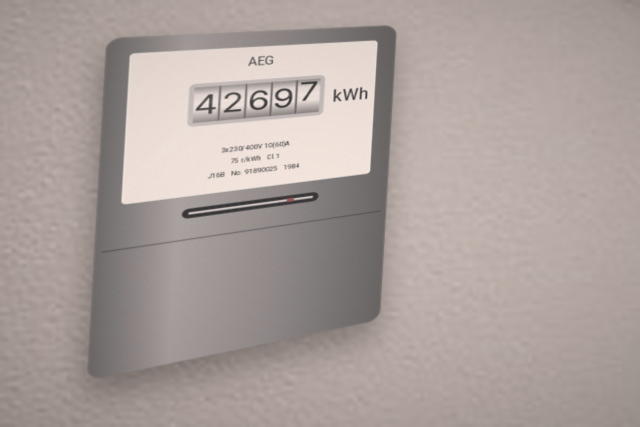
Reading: 42697 kWh
